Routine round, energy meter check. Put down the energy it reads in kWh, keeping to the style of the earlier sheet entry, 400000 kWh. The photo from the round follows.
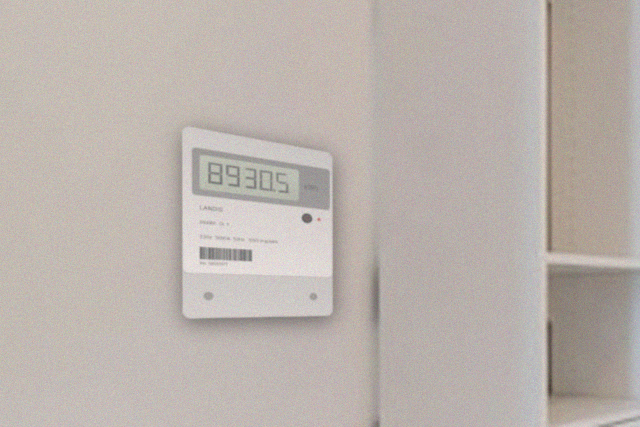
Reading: 8930.5 kWh
